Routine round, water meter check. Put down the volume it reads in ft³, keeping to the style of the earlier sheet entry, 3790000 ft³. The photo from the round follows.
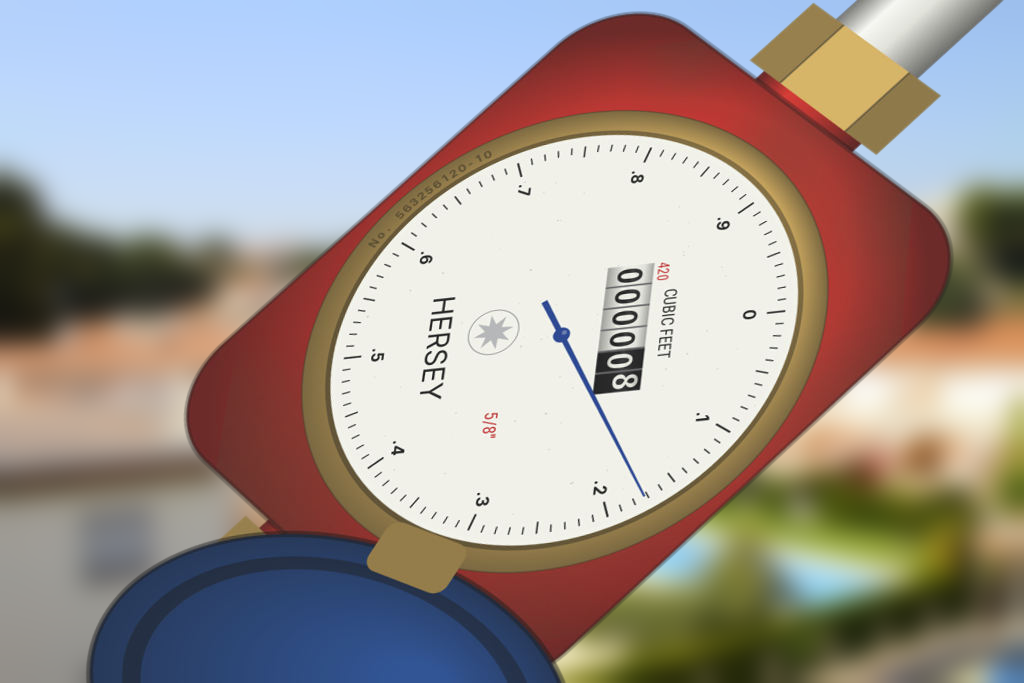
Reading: 8.17 ft³
